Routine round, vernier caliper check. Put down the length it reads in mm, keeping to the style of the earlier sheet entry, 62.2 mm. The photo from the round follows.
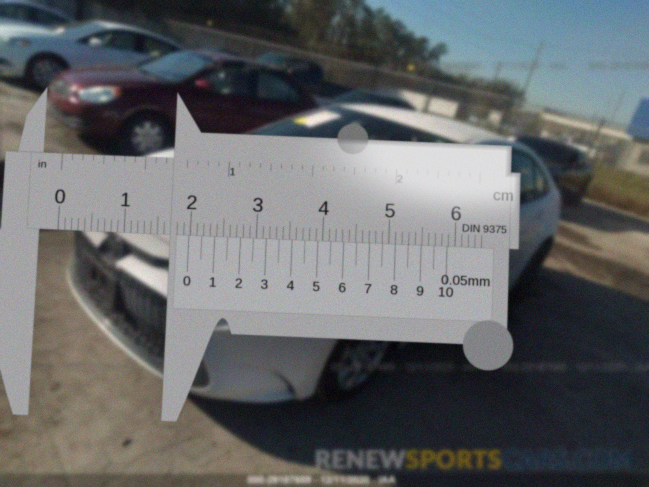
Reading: 19.8 mm
